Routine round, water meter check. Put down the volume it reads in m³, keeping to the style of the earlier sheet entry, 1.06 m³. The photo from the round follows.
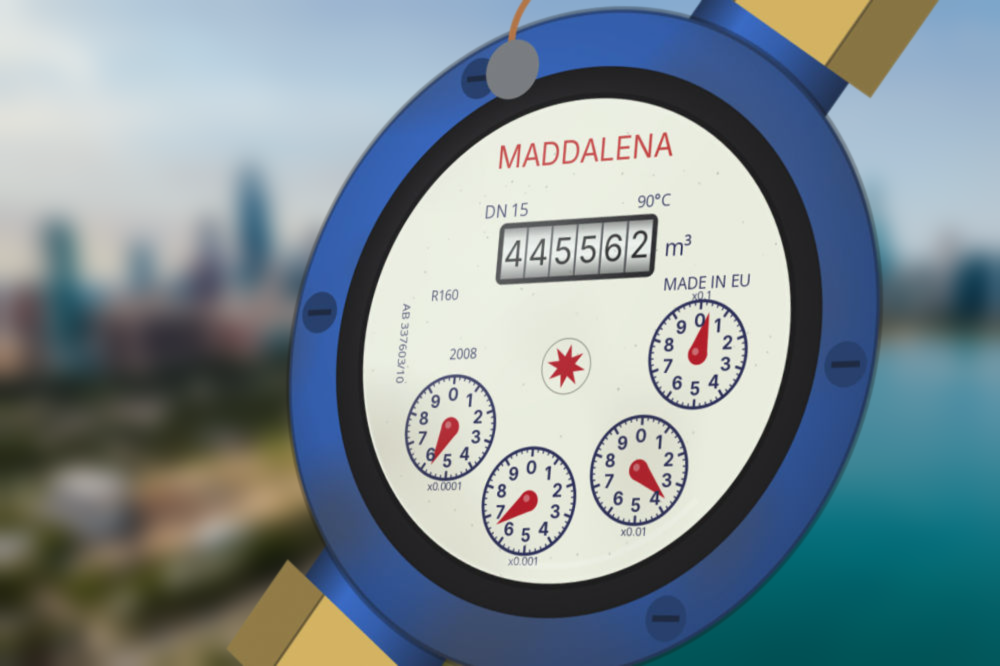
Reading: 445562.0365 m³
